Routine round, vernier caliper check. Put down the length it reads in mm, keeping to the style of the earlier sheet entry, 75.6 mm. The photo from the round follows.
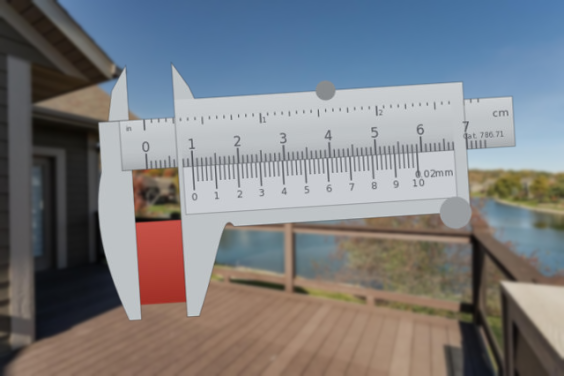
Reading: 10.0 mm
